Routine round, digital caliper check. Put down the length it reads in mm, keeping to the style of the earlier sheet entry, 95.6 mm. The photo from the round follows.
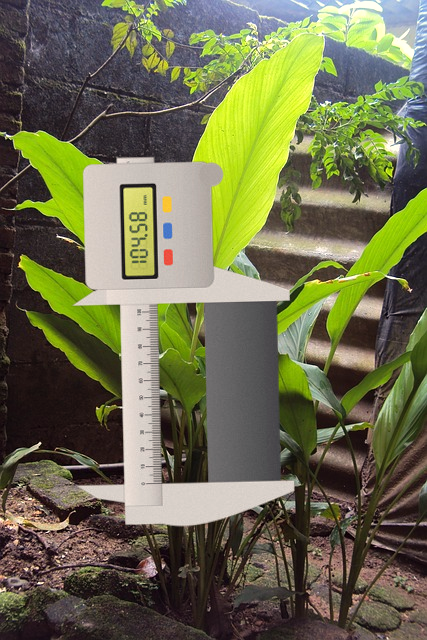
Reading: 104.58 mm
